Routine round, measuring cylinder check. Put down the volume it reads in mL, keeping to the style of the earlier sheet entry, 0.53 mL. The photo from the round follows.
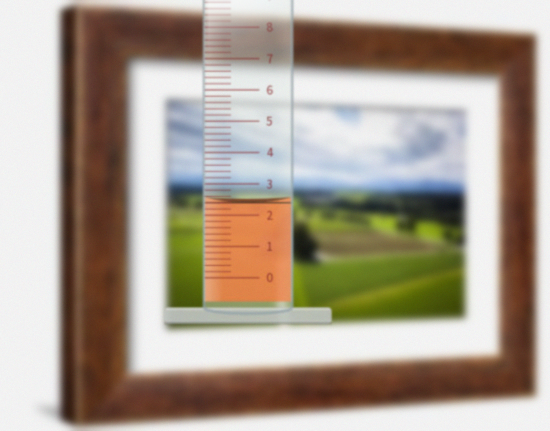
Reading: 2.4 mL
